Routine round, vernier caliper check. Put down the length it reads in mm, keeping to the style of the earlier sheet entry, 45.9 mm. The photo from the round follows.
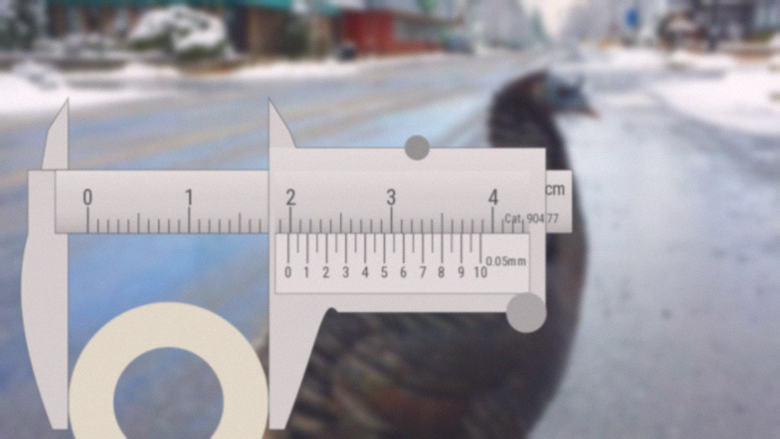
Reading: 19.8 mm
